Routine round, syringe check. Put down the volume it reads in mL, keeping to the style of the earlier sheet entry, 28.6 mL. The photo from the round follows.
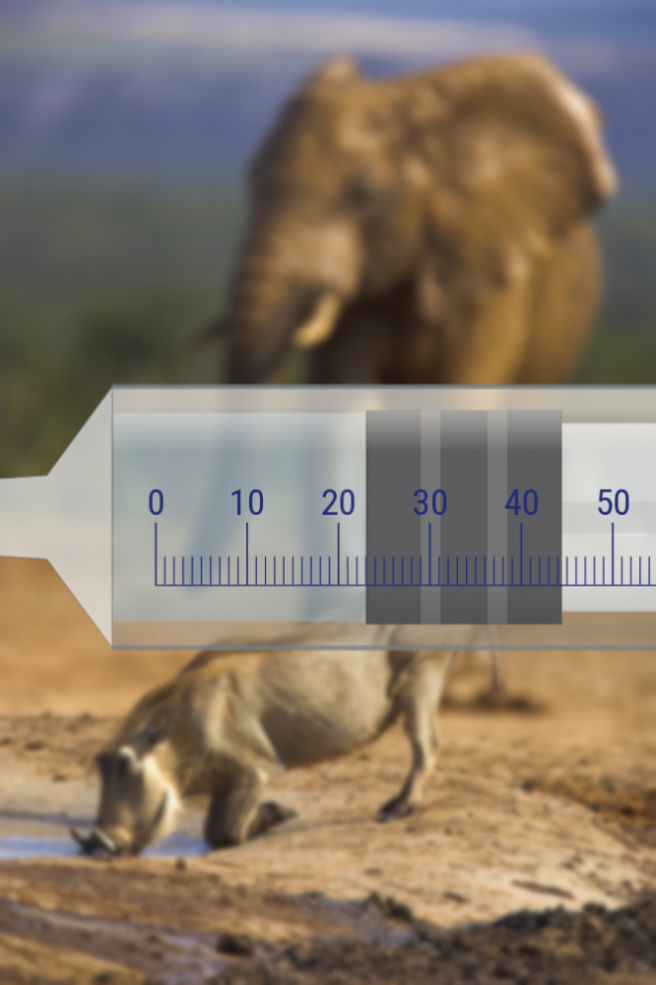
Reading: 23 mL
